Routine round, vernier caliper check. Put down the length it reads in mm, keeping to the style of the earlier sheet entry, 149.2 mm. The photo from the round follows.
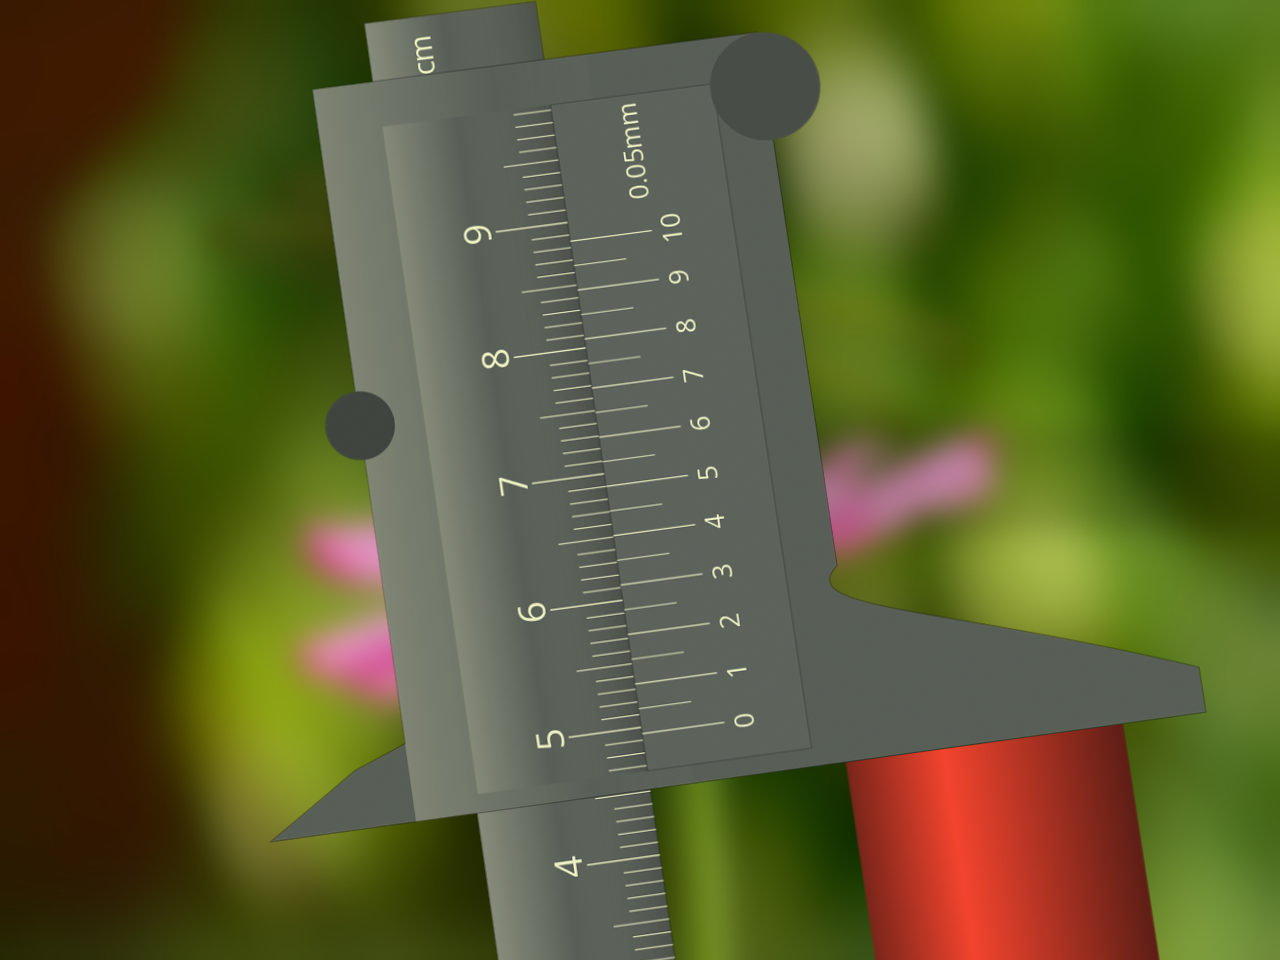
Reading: 49.5 mm
